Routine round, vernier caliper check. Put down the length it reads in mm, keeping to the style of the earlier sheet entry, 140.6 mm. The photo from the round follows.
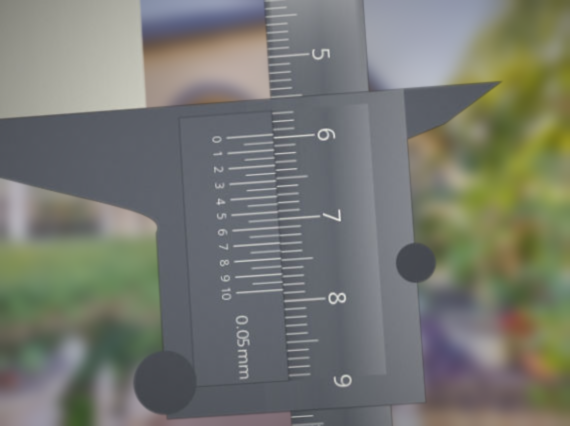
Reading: 59.6 mm
